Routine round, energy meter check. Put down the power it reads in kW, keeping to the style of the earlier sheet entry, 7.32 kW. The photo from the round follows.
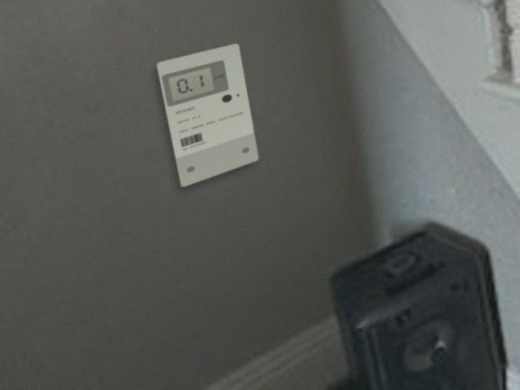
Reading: 0.1 kW
